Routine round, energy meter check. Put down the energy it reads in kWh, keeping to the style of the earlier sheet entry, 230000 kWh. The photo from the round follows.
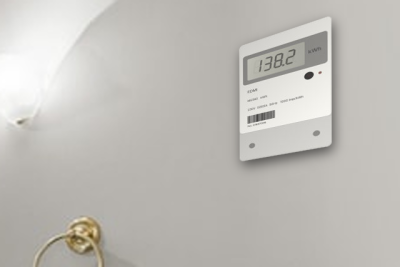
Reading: 138.2 kWh
